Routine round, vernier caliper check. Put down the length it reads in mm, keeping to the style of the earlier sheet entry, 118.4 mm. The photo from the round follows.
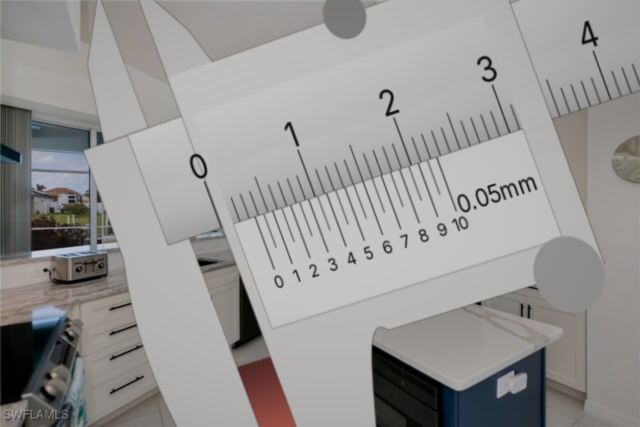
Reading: 3.6 mm
